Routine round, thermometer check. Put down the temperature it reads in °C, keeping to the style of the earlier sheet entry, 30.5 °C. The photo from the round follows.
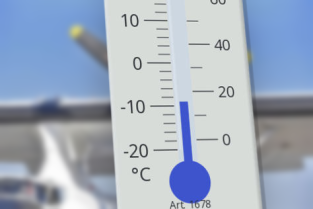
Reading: -9 °C
